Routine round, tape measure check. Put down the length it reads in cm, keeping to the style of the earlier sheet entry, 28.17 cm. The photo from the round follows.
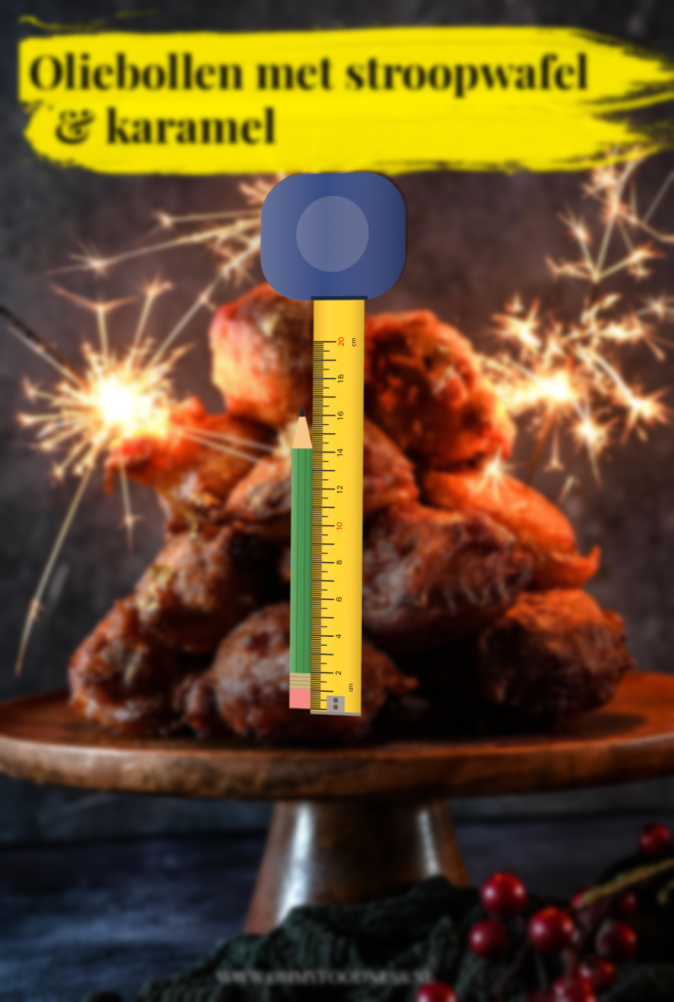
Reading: 16.5 cm
